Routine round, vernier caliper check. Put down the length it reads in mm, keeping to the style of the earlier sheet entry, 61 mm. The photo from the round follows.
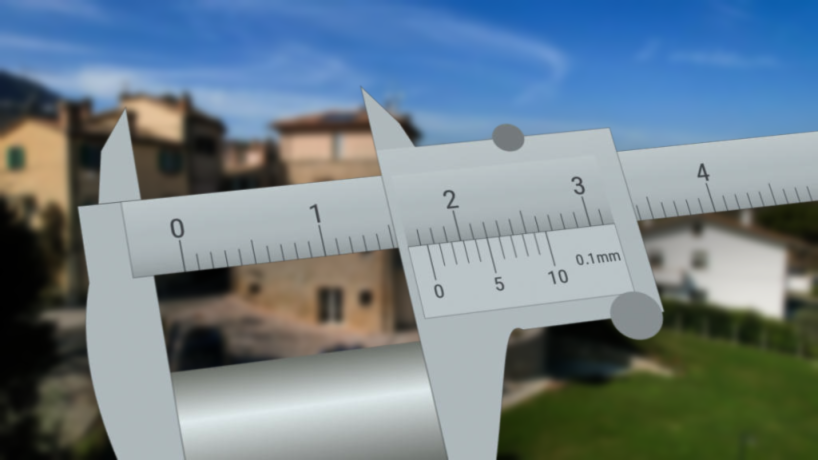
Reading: 17.5 mm
